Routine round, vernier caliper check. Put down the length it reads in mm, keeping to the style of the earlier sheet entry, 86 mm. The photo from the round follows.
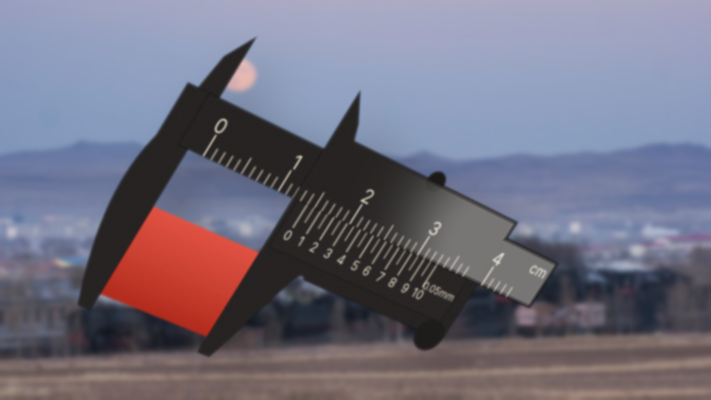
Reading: 14.0 mm
